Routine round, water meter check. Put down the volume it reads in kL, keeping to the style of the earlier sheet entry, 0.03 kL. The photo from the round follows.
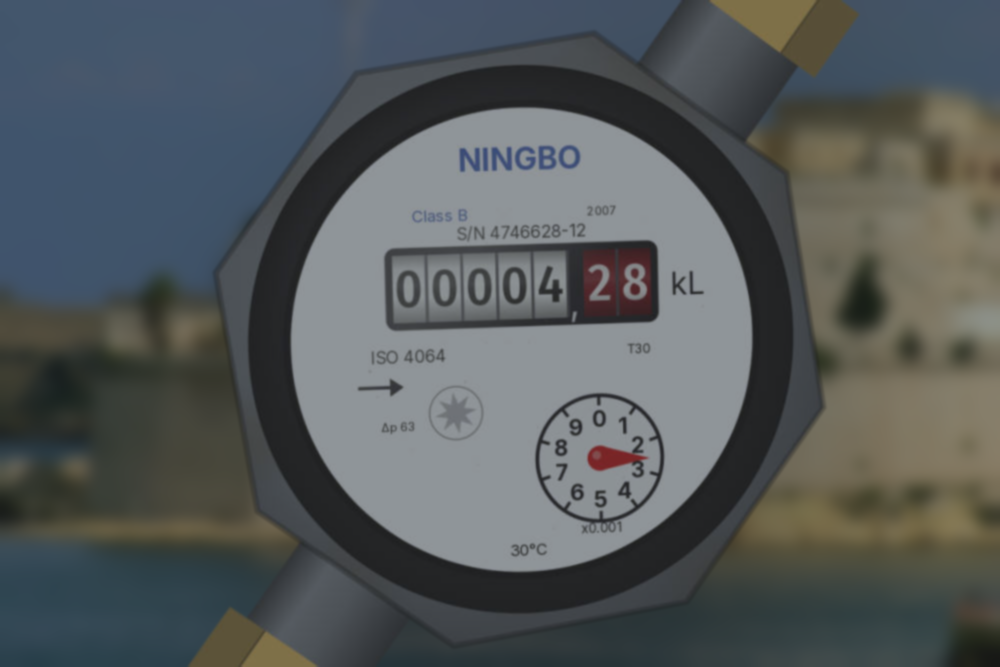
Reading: 4.282 kL
